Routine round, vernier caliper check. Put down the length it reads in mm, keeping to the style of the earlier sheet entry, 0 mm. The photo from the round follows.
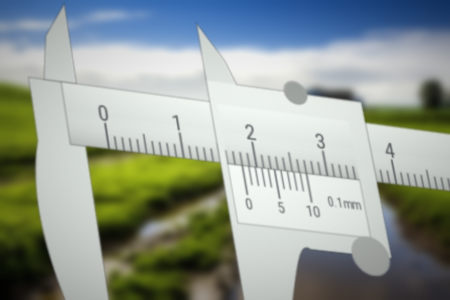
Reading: 18.0 mm
